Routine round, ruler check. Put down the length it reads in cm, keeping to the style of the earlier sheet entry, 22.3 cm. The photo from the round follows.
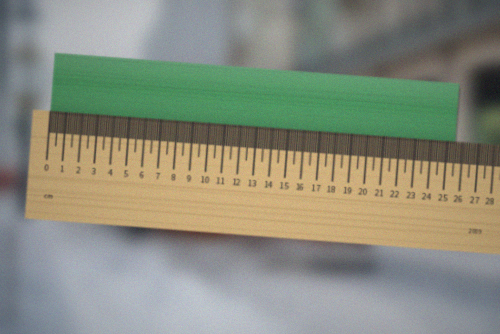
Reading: 25.5 cm
